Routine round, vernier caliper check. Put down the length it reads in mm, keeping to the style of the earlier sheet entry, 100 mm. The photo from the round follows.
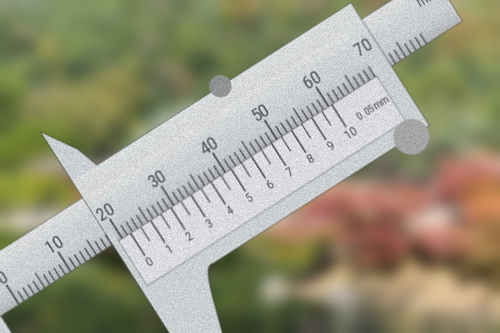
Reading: 21.6 mm
